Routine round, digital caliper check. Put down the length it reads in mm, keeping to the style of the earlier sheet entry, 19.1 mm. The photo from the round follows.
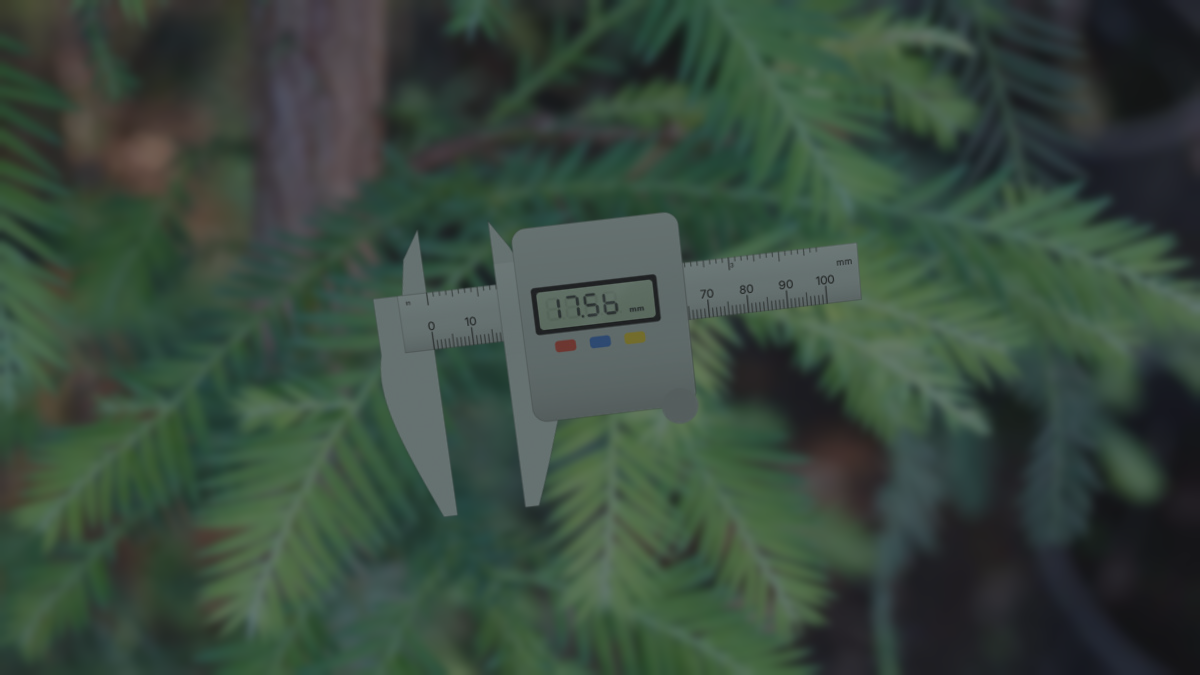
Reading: 17.56 mm
